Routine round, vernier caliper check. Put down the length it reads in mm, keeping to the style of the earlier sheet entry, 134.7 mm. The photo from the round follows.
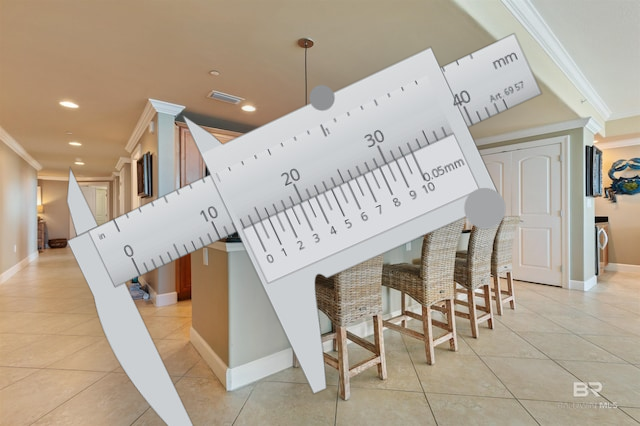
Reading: 14.0 mm
